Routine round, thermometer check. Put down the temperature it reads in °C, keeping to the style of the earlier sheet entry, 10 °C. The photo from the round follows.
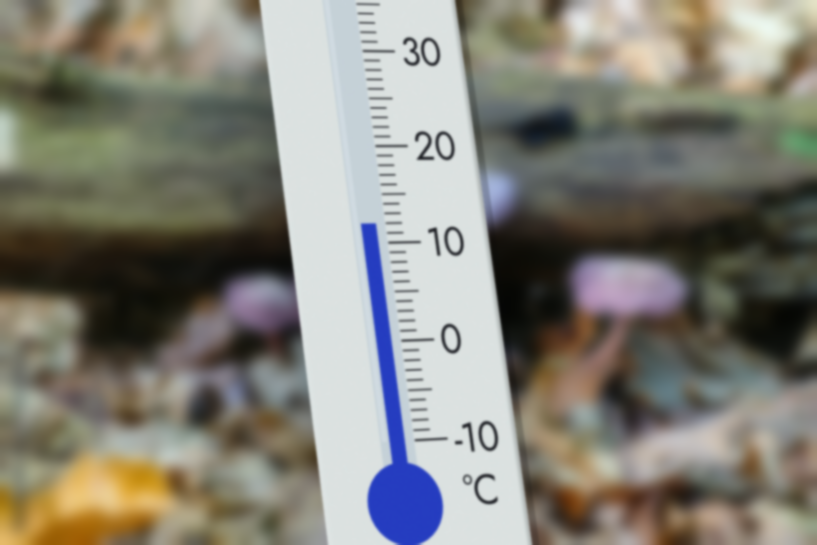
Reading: 12 °C
